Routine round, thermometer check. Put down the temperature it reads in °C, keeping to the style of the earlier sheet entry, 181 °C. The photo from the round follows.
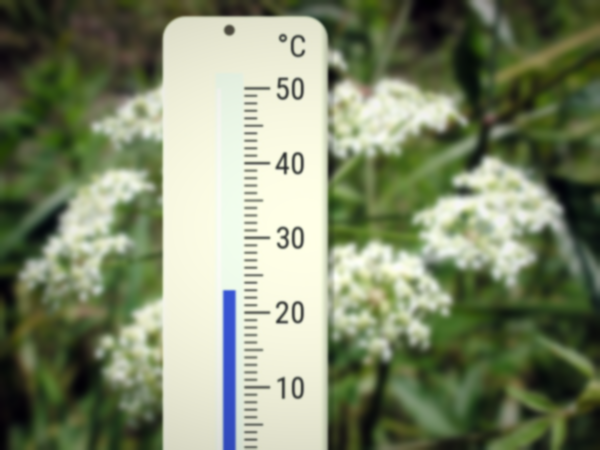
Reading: 23 °C
